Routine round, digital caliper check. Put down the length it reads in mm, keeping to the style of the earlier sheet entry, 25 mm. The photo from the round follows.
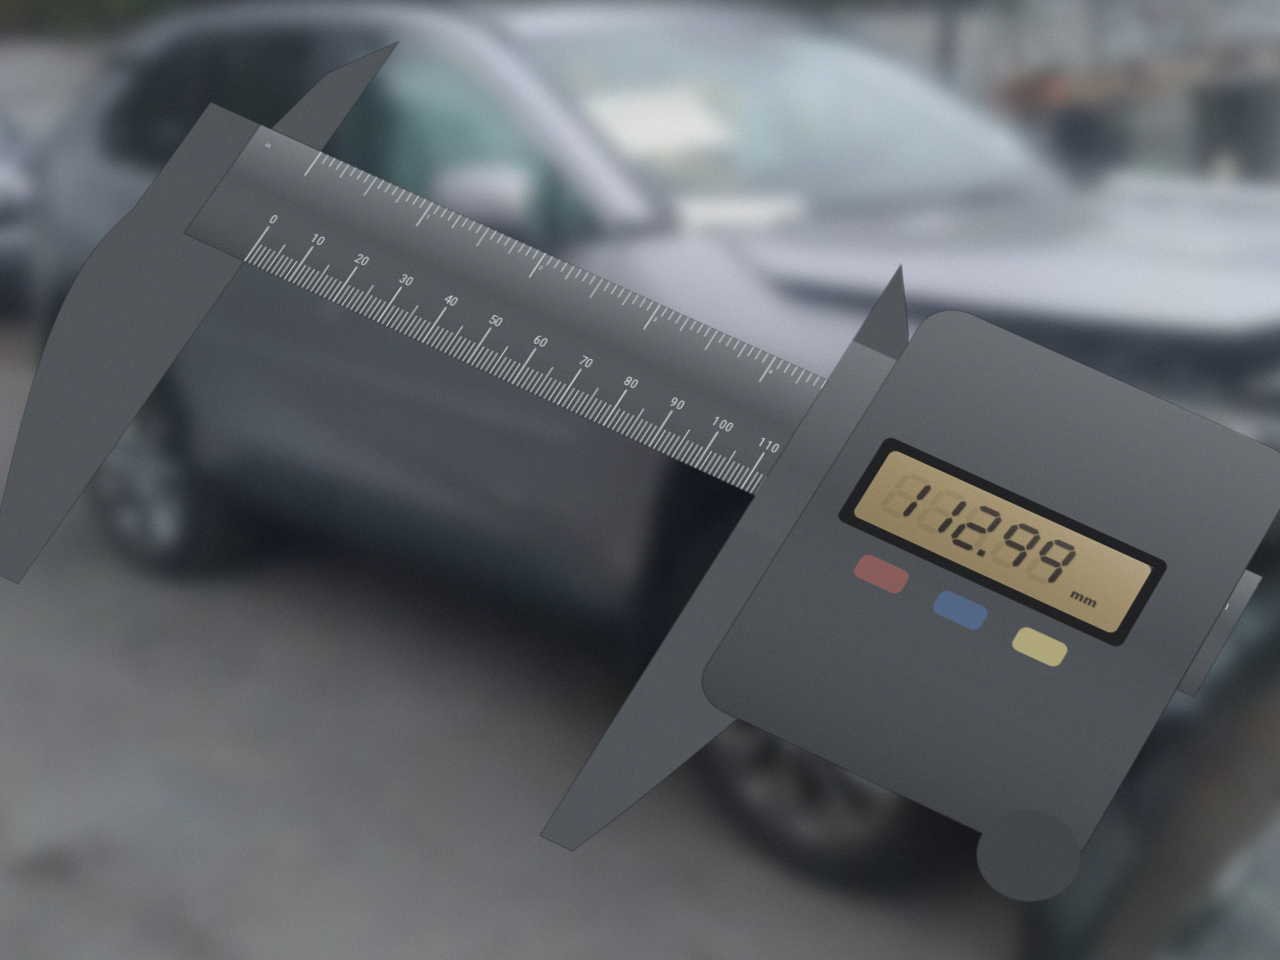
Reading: 112.99 mm
